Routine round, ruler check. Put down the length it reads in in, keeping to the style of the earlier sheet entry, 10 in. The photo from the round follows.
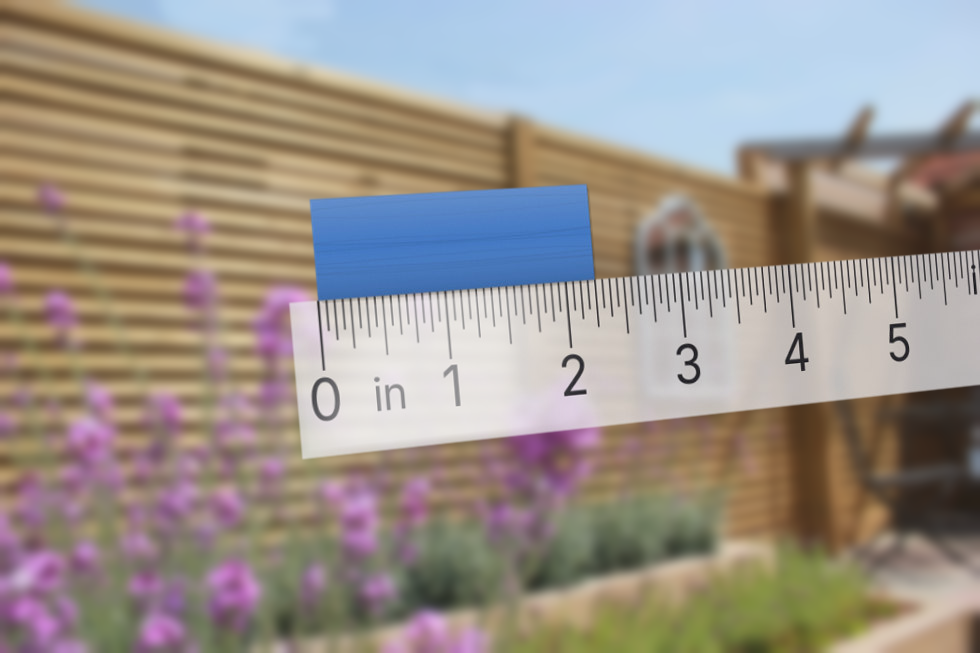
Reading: 2.25 in
